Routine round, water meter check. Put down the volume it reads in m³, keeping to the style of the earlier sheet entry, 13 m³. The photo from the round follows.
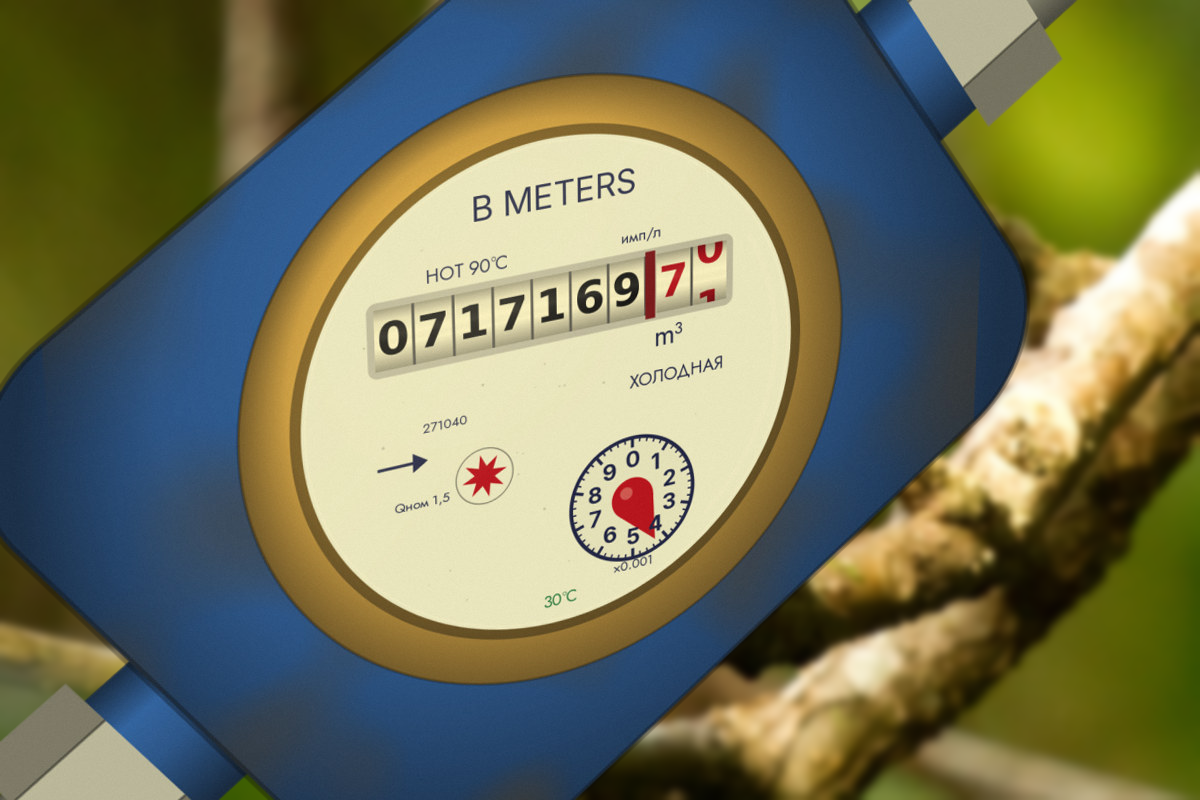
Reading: 717169.704 m³
